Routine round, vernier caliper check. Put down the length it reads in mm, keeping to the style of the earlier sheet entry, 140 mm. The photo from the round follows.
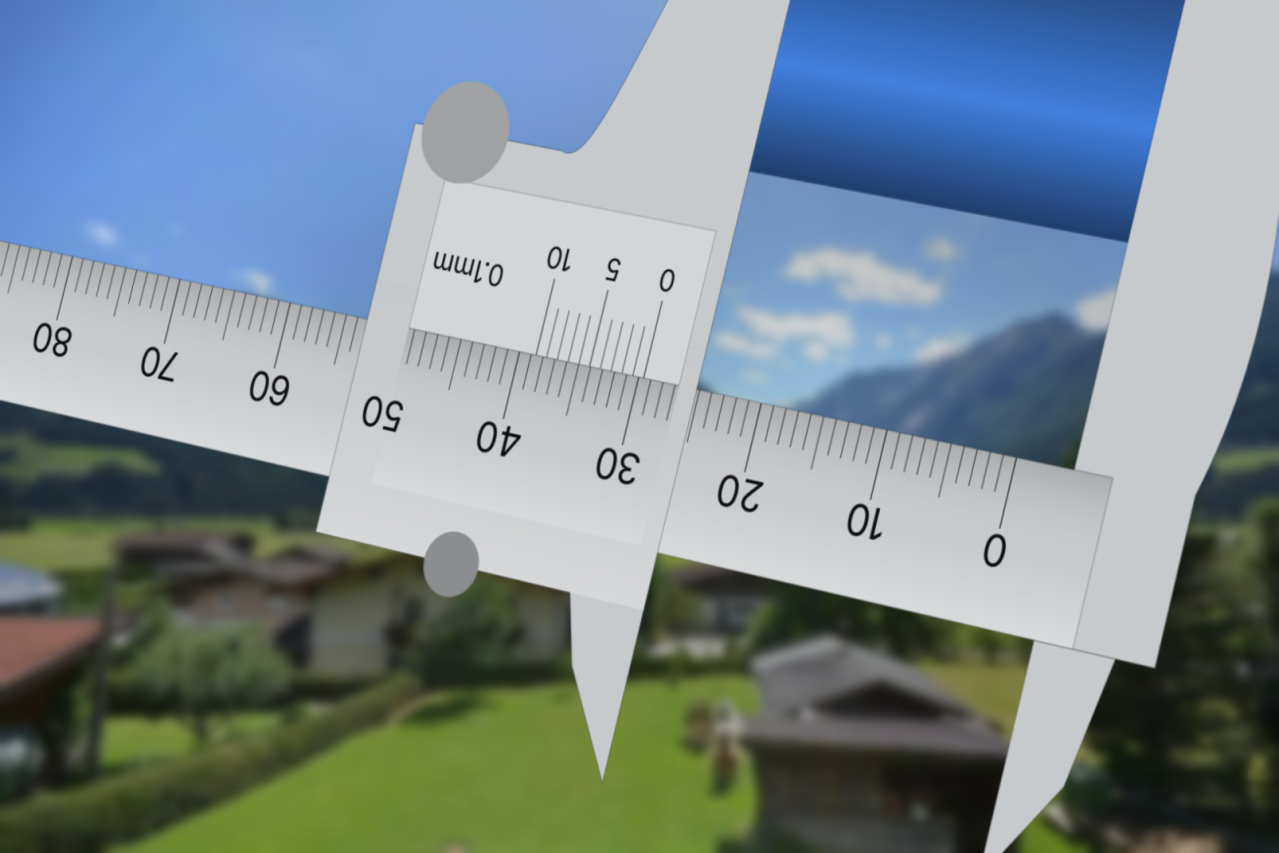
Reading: 29.6 mm
